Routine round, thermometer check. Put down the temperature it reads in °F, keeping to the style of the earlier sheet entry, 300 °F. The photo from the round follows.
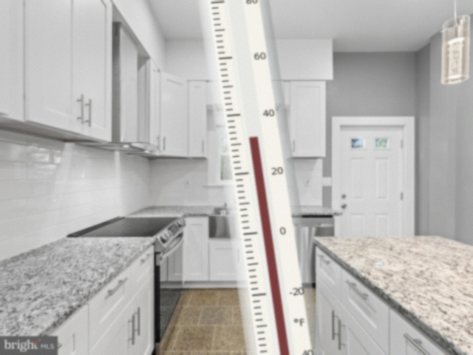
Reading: 32 °F
